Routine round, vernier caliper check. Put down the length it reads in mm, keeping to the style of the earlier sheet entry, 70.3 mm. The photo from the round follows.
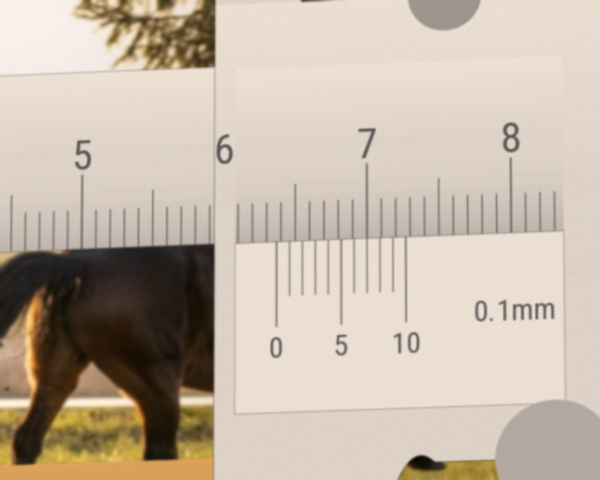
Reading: 63.7 mm
